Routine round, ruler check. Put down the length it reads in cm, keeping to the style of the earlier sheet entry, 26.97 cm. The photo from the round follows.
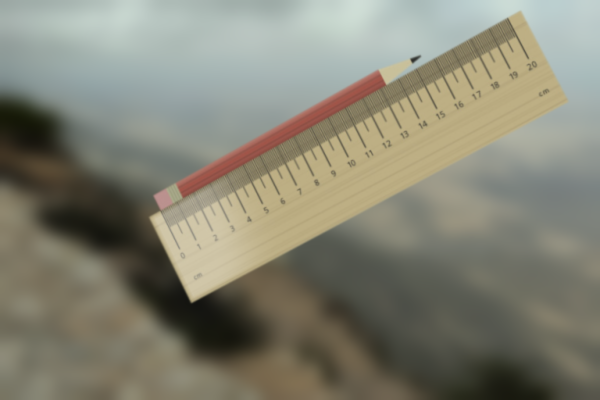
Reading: 15.5 cm
